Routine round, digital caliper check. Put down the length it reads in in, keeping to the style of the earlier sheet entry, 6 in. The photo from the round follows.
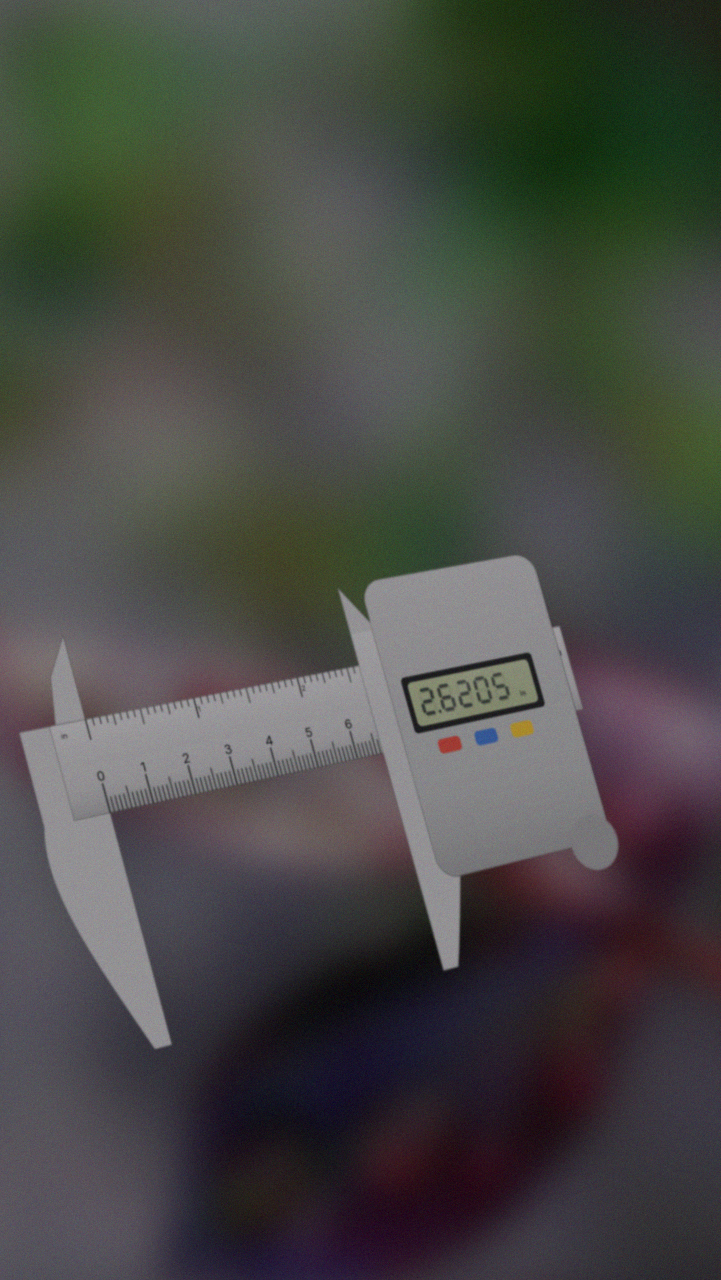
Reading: 2.6205 in
